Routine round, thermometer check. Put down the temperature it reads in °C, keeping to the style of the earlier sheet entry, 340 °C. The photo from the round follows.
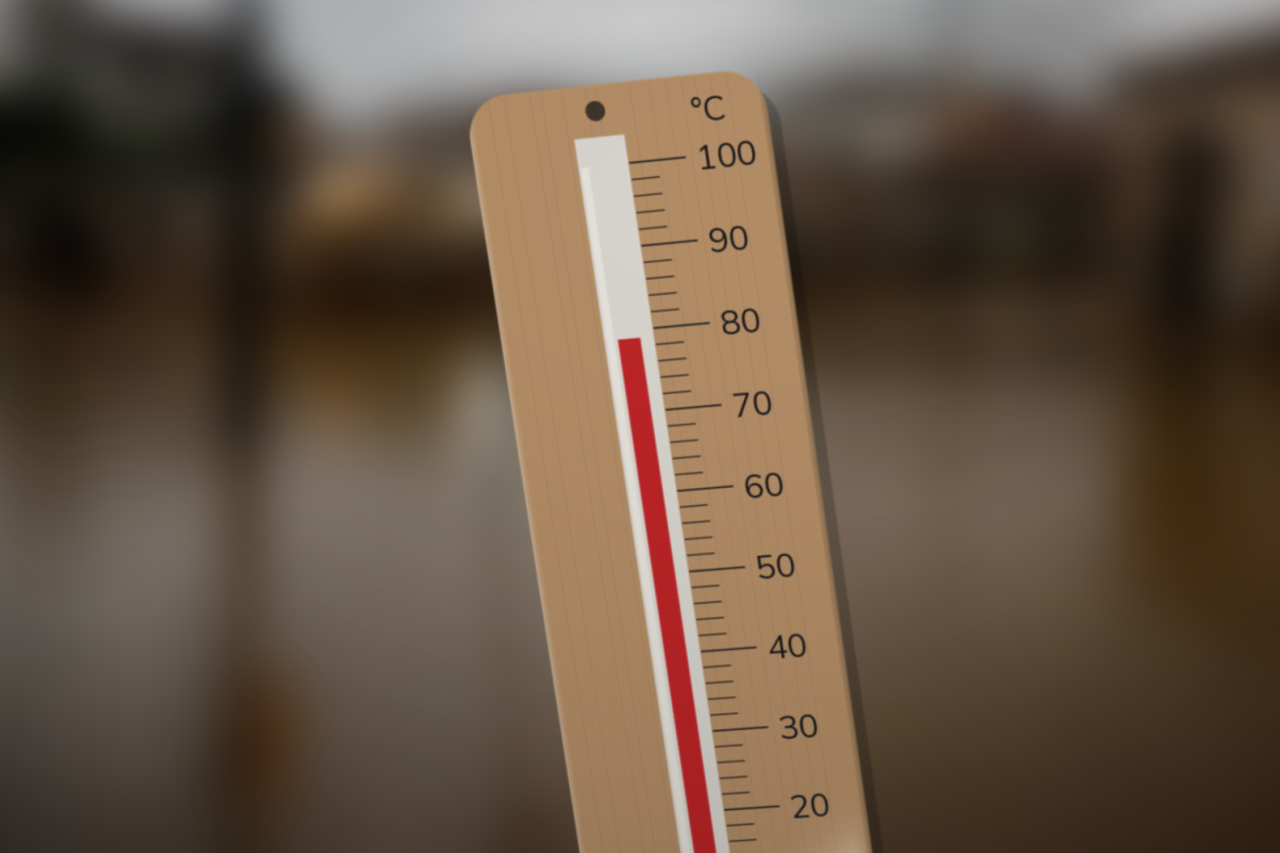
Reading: 79 °C
